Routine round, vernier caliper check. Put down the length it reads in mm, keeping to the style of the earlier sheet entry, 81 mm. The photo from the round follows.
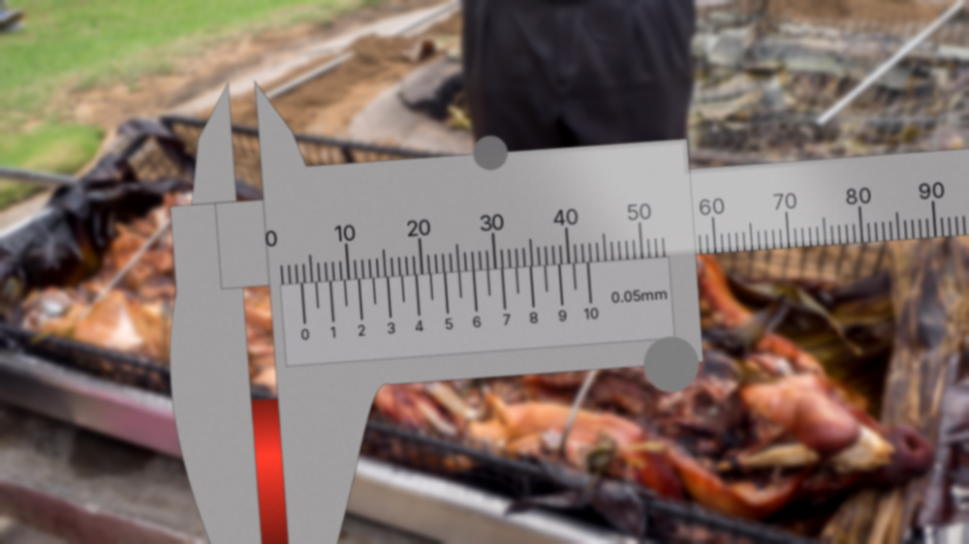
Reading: 3.6 mm
